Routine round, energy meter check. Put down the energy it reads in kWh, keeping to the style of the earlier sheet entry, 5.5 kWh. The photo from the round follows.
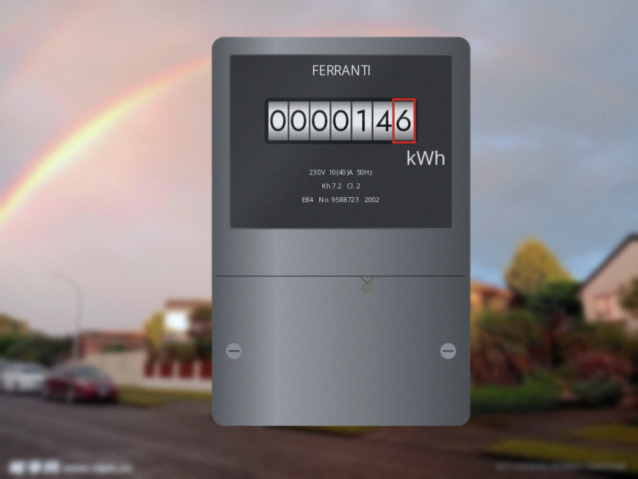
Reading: 14.6 kWh
